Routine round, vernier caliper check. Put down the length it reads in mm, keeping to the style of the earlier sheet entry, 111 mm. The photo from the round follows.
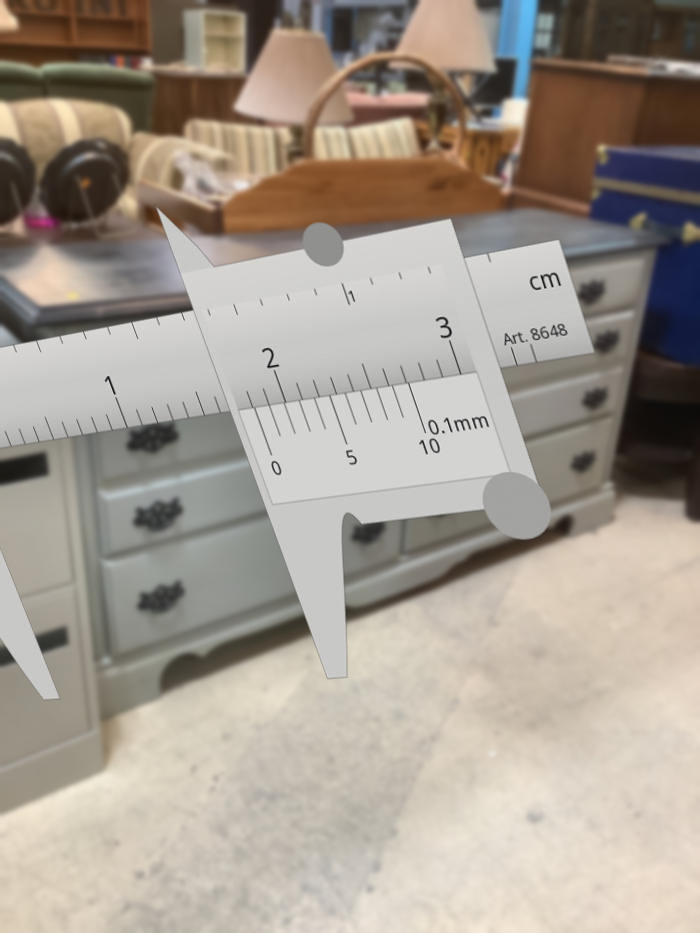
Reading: 18.1 mm
